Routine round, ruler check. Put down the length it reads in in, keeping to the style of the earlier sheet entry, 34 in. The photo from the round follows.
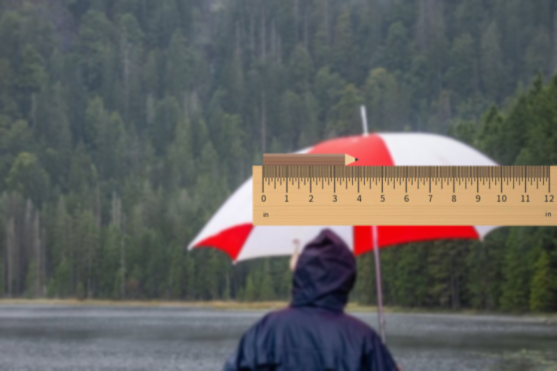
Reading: 4 in
